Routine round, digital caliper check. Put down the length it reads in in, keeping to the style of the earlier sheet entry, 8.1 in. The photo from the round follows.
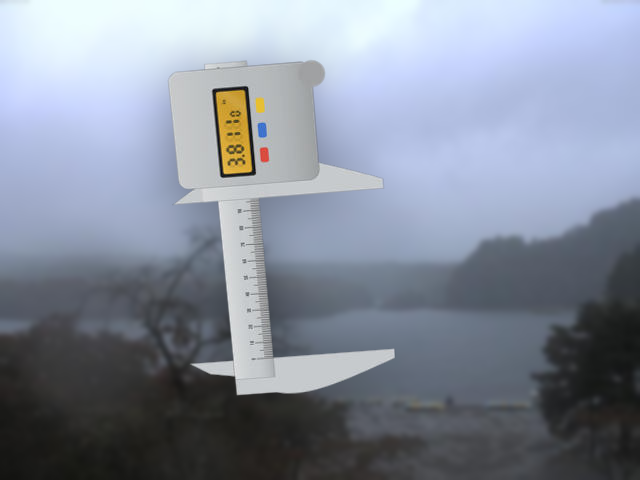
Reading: 3.8110 in
